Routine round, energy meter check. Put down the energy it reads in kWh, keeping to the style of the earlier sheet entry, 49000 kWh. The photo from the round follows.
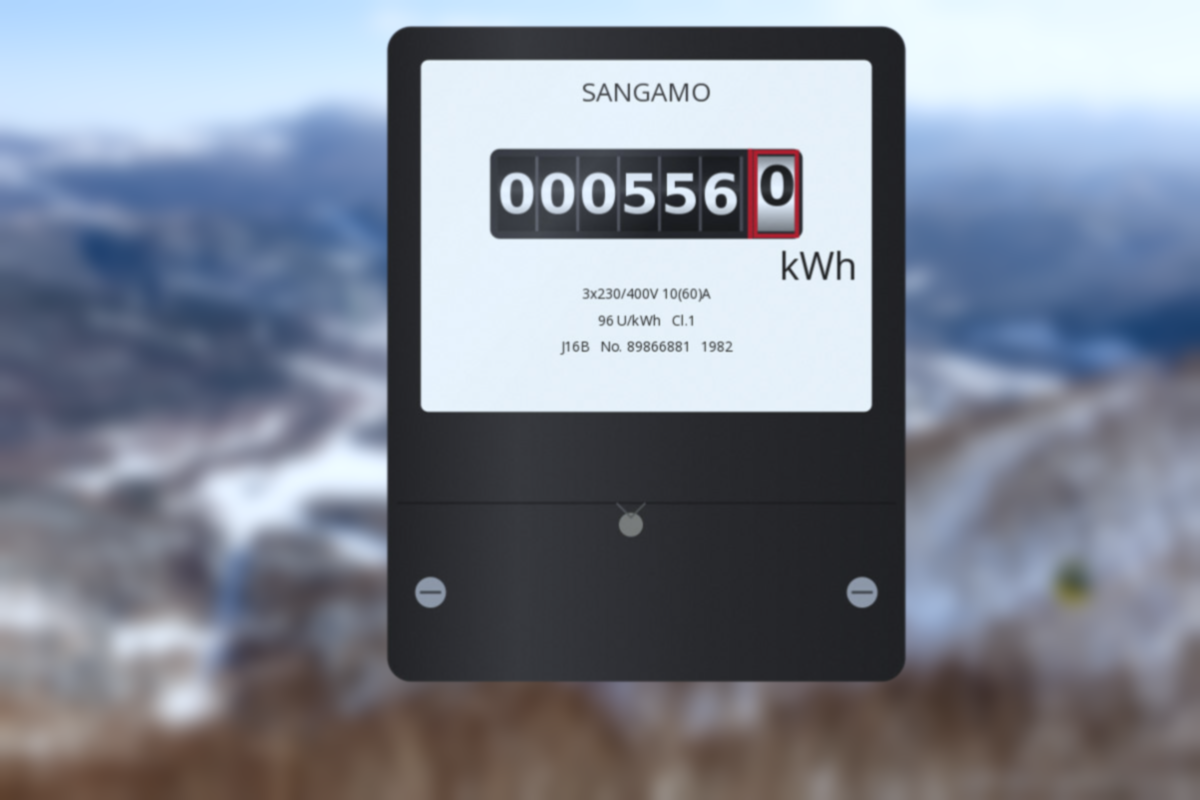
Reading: 556.0 kWh
